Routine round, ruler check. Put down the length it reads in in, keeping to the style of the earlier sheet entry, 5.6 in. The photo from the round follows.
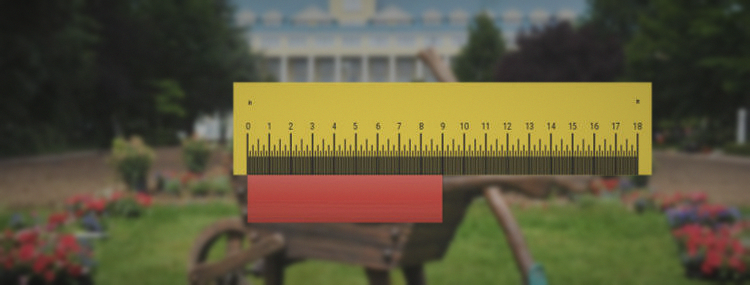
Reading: 9 in
